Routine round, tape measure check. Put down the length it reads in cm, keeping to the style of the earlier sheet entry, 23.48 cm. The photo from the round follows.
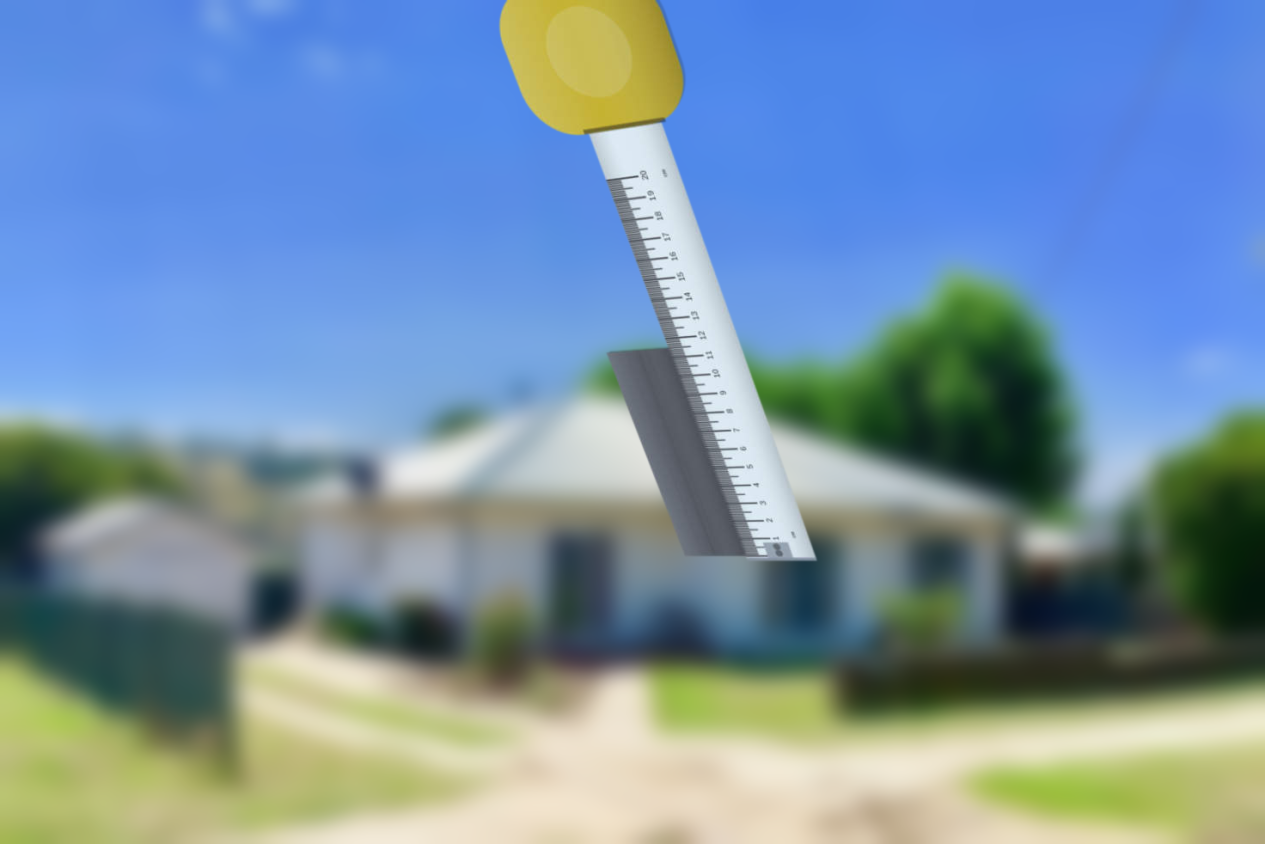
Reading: 11.5 cm
